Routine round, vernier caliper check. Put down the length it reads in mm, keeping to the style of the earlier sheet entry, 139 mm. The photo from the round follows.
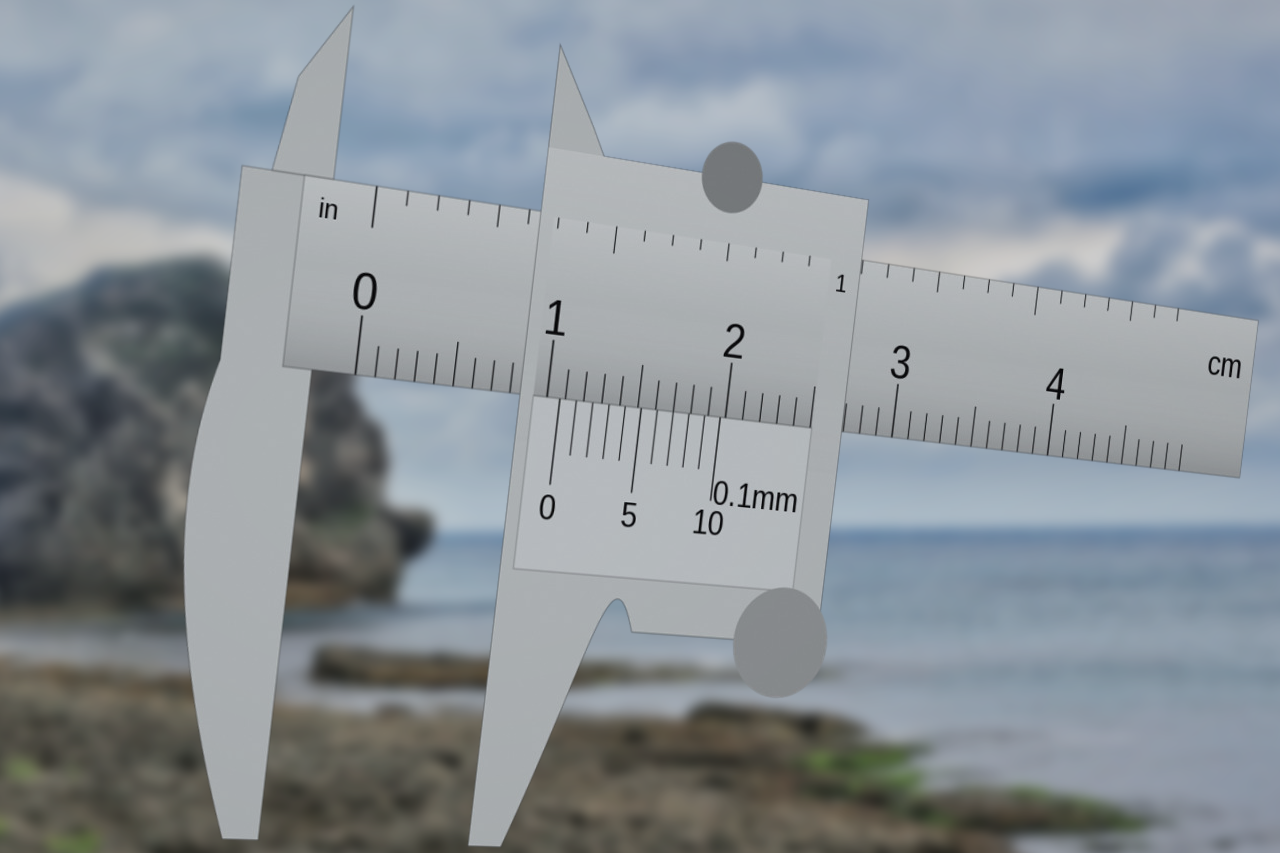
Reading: 10.7 mm
